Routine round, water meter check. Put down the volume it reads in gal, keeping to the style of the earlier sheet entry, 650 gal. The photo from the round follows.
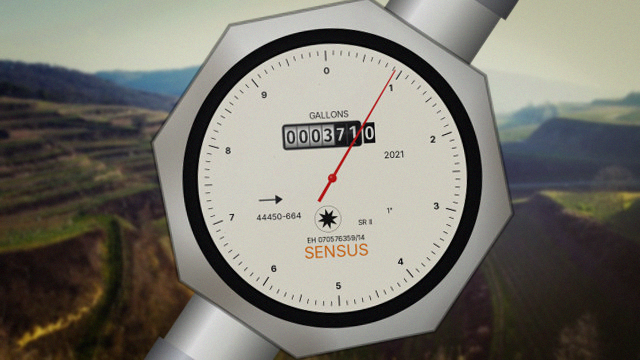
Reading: 3710.9 gal
